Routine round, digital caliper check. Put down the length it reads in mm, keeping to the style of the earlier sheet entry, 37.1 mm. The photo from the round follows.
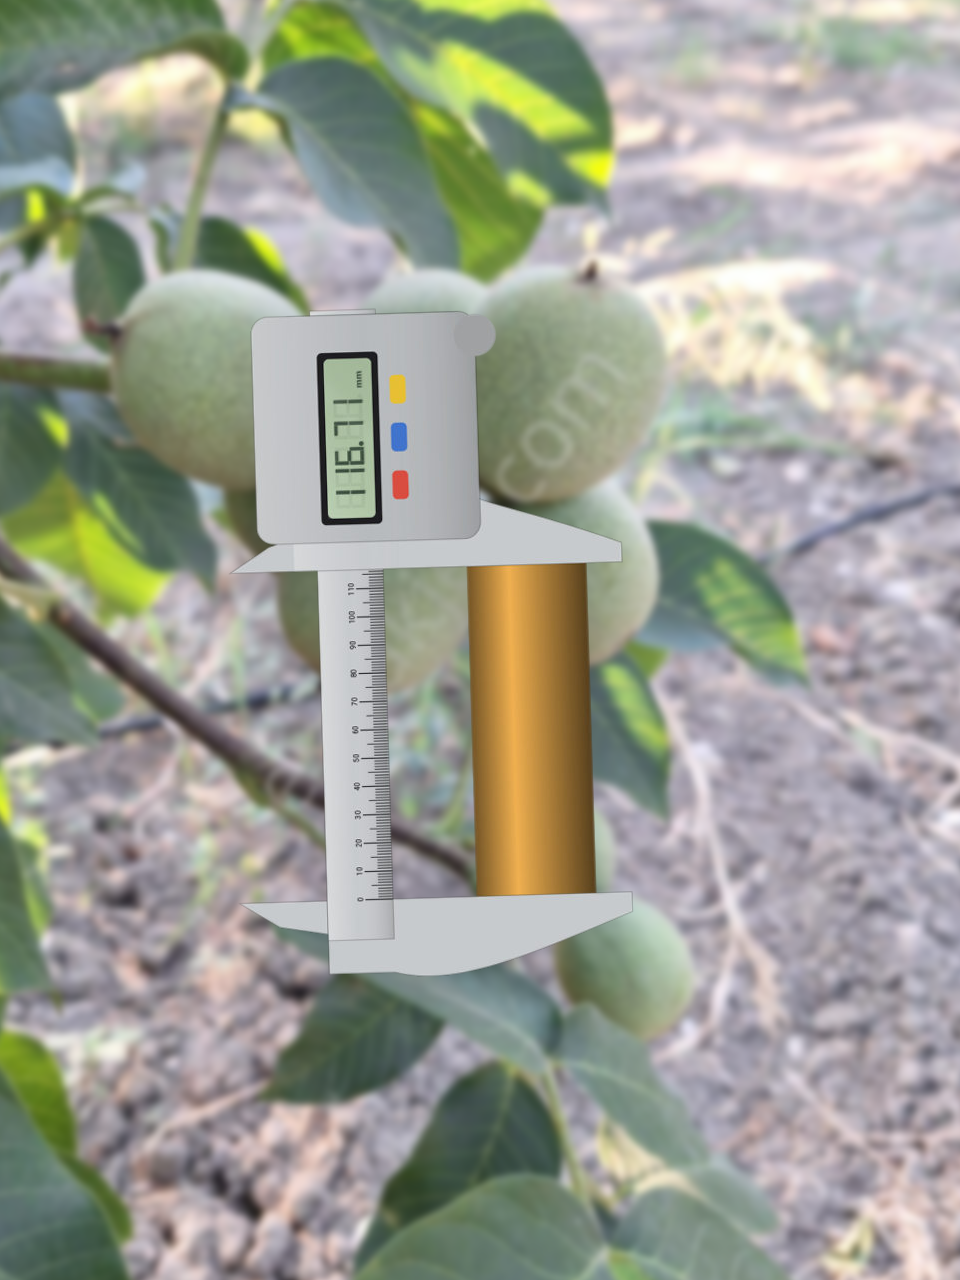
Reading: 116.71 mm
